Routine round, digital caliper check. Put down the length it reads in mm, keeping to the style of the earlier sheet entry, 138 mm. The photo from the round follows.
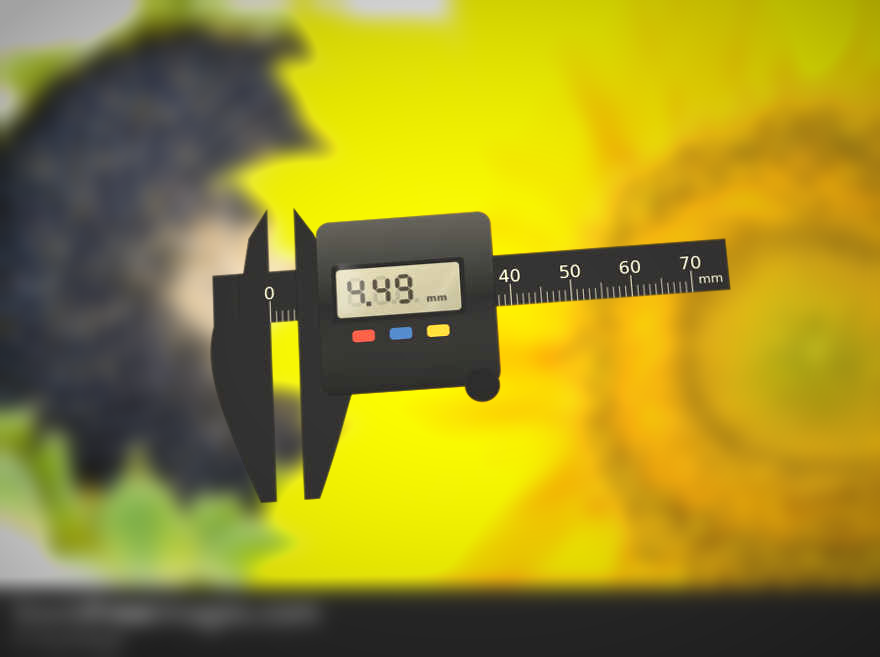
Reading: 4.49 mm
